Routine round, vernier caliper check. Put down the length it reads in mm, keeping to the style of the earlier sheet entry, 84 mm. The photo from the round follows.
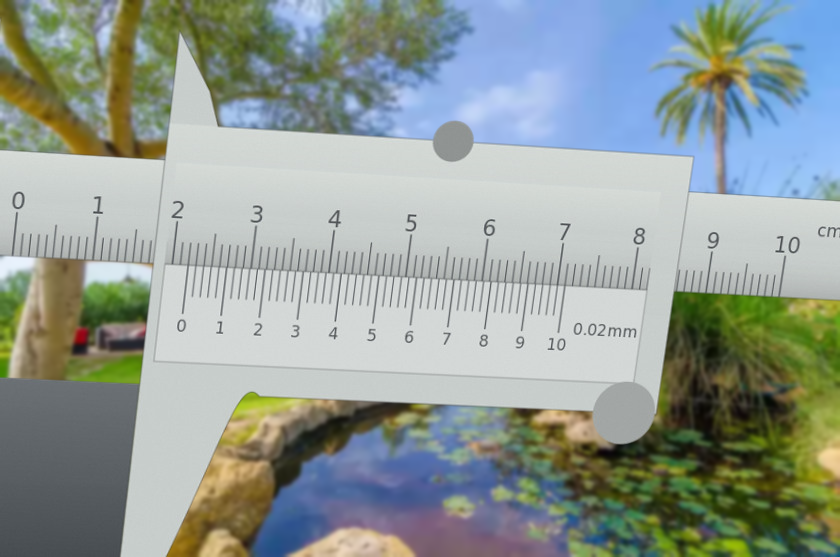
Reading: 22.0 mm
